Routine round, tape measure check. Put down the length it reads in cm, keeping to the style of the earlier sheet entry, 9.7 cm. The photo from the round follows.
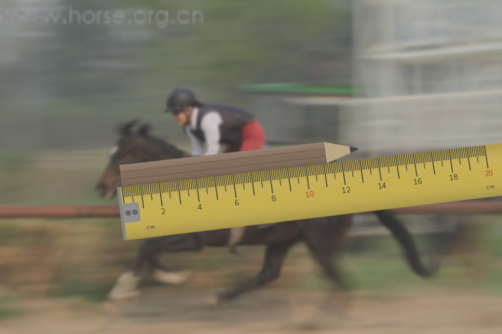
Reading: 13 cm
